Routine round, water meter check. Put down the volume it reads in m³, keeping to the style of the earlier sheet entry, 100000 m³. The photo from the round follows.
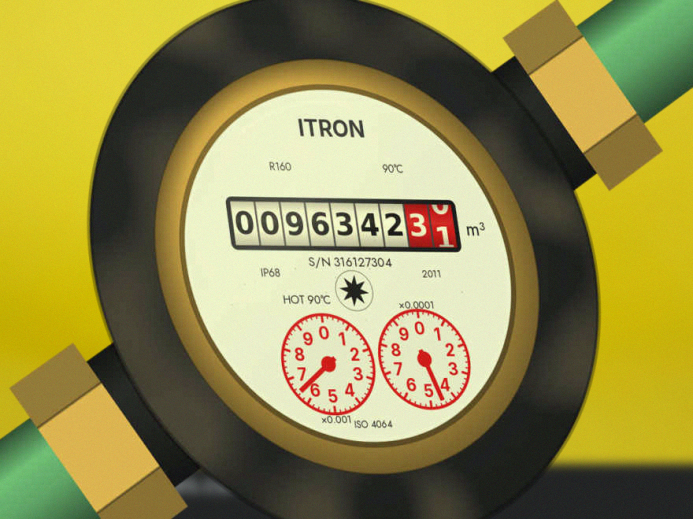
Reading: 96342.3064 m³
